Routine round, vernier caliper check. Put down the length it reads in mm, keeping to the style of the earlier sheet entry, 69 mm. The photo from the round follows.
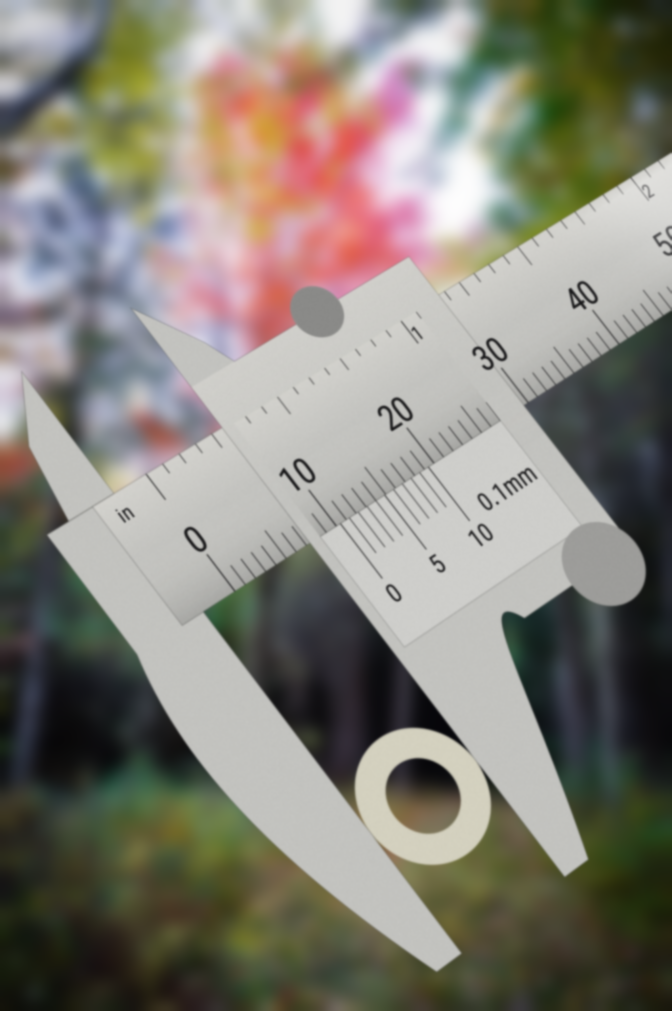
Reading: 10.4 mm
